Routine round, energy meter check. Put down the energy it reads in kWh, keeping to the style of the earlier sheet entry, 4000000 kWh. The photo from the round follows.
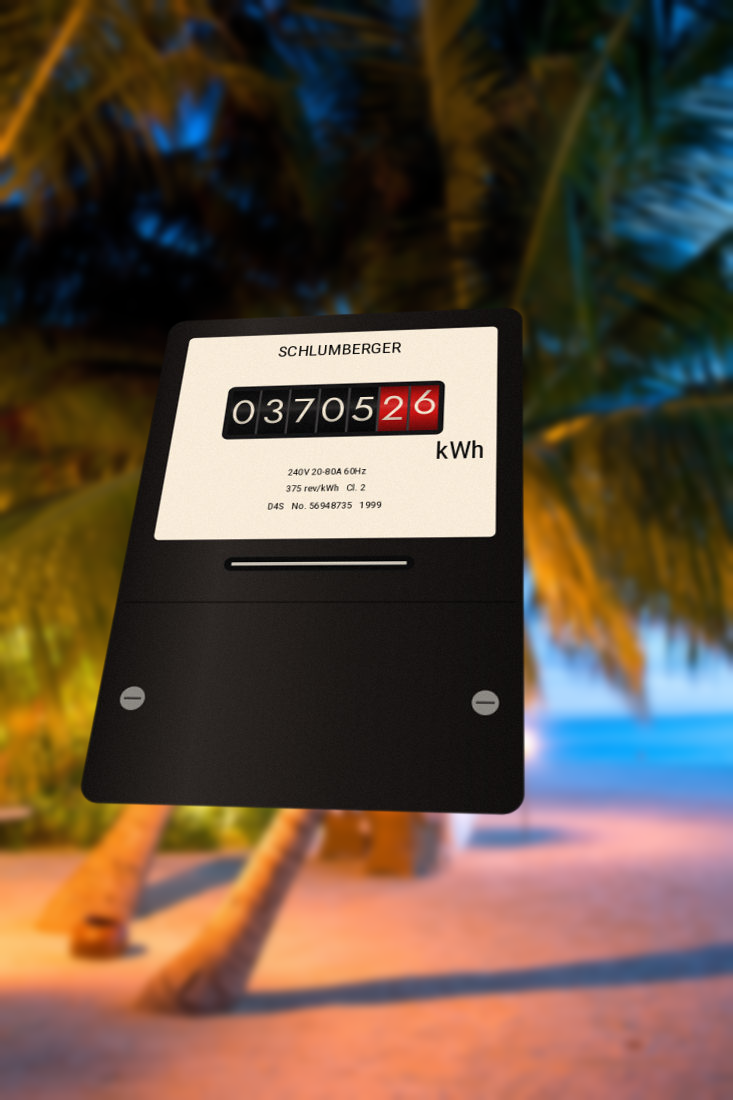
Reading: 3705.26 kWh
